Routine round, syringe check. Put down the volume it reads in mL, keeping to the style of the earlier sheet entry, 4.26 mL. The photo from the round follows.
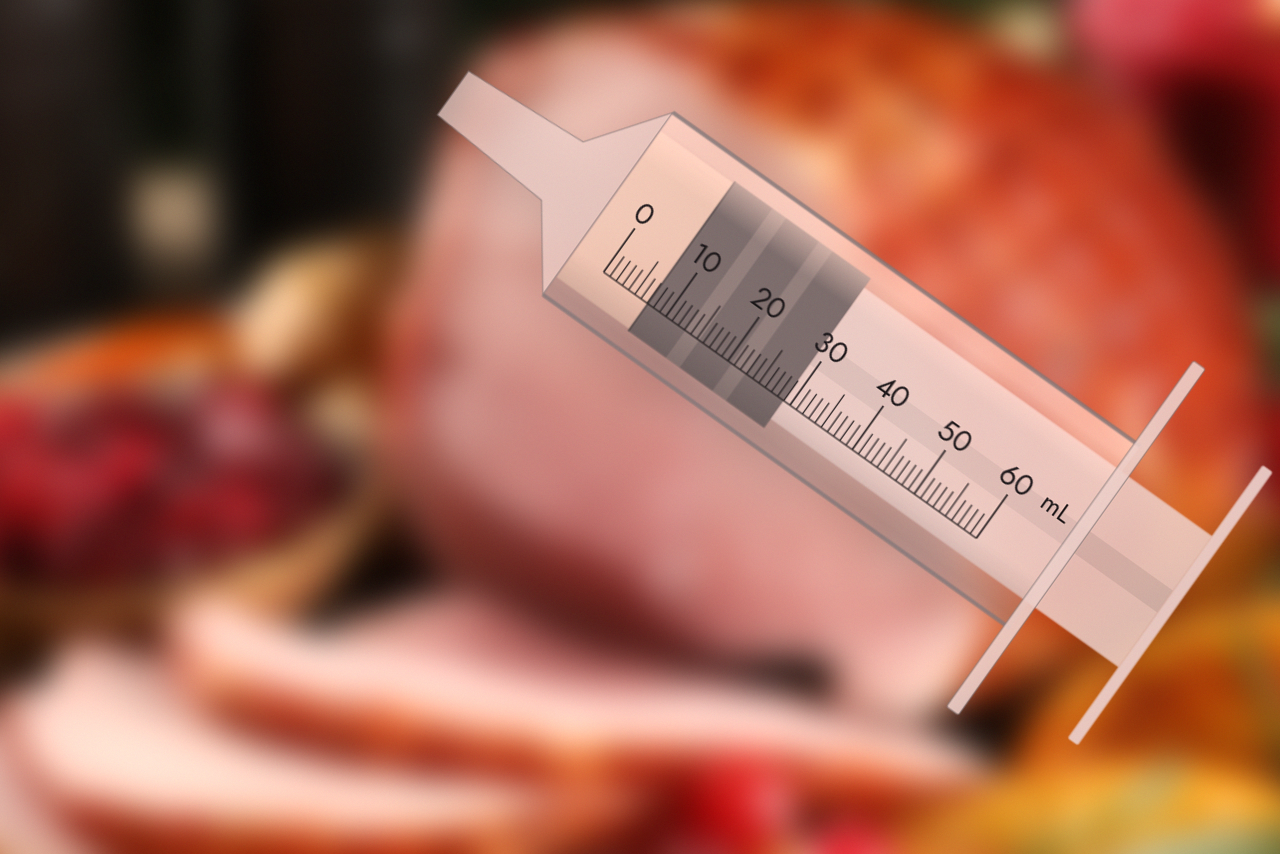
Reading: 7 mL
